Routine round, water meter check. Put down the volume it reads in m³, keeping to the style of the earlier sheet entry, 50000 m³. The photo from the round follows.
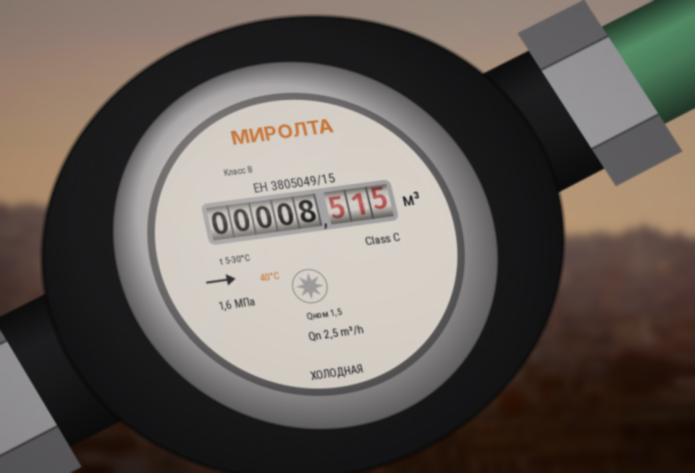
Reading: 8.515 m³
